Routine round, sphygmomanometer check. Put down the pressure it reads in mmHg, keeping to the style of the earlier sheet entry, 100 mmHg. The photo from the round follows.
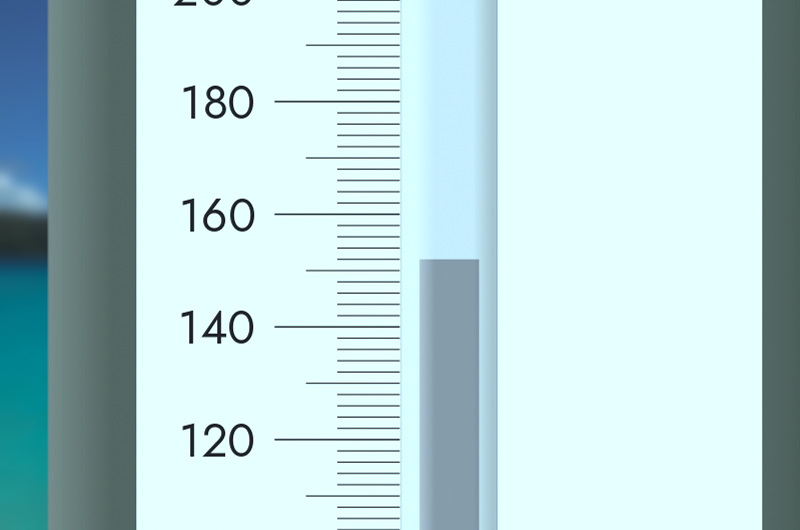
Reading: 152 mmHg
